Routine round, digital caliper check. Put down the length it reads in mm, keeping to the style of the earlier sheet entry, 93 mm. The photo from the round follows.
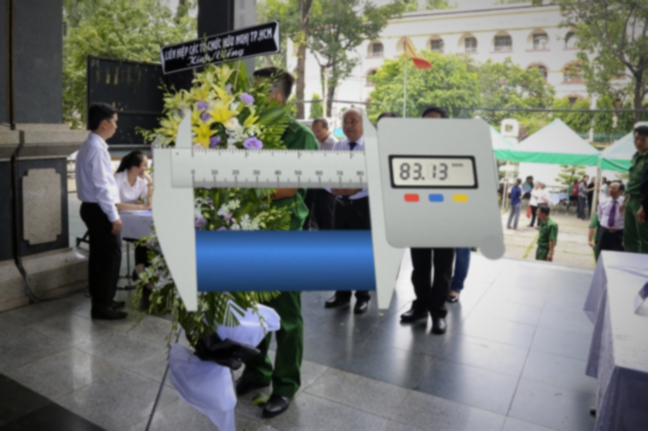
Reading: 83.13 mm
